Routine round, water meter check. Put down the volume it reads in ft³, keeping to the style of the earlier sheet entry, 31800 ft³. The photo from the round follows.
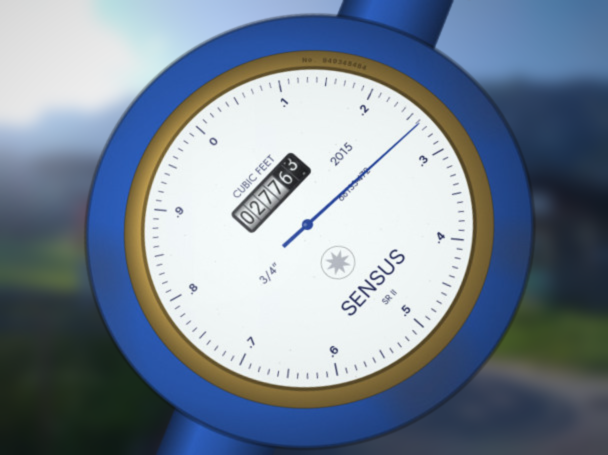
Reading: 27763.26 ft³
